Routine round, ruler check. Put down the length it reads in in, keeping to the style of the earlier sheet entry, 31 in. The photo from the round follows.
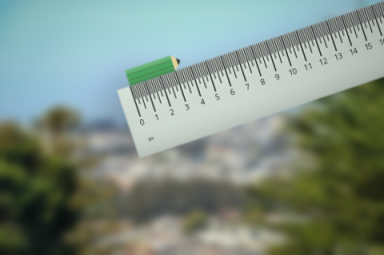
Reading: 3.5 in
